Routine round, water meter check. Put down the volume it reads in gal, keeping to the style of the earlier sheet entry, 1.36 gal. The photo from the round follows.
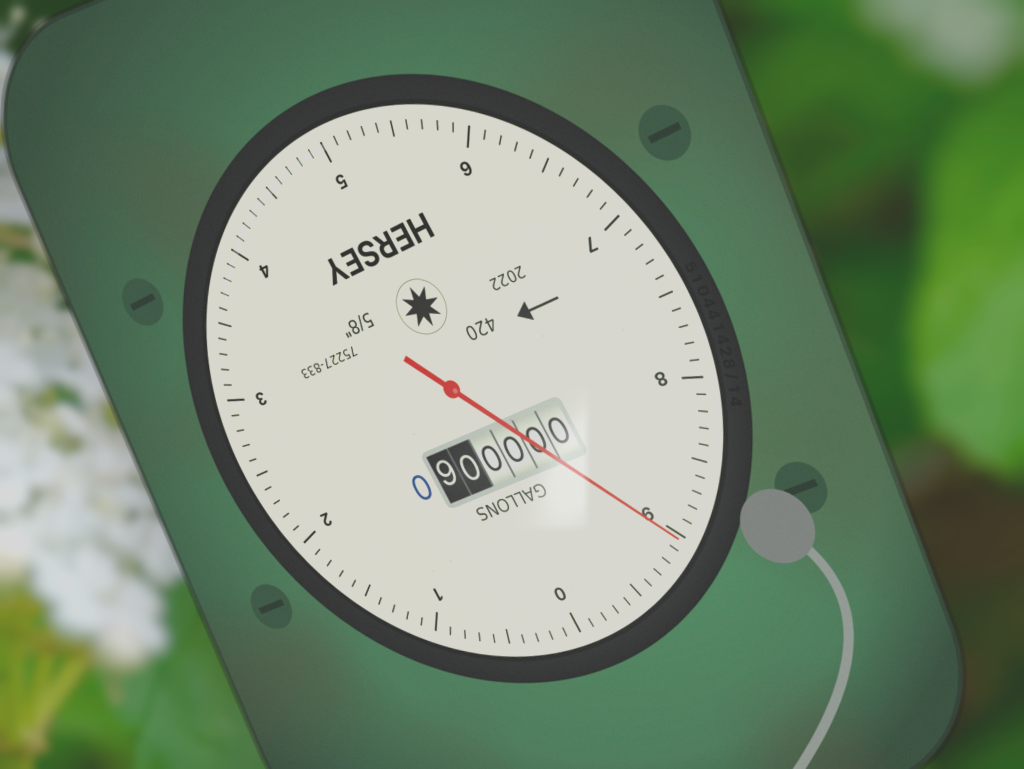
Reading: 59.0 gal
